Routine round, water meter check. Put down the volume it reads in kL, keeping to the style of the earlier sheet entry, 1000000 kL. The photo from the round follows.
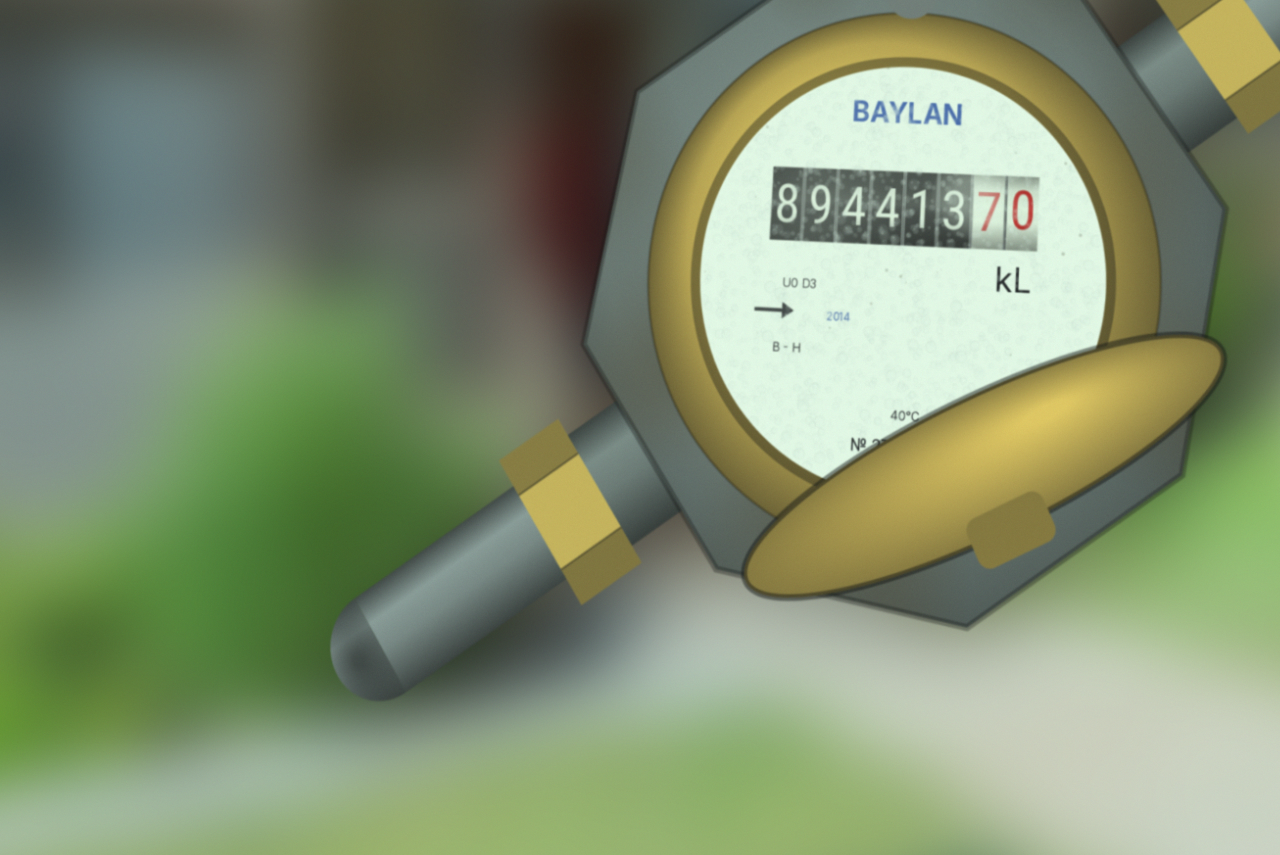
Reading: 894413.70 kL
